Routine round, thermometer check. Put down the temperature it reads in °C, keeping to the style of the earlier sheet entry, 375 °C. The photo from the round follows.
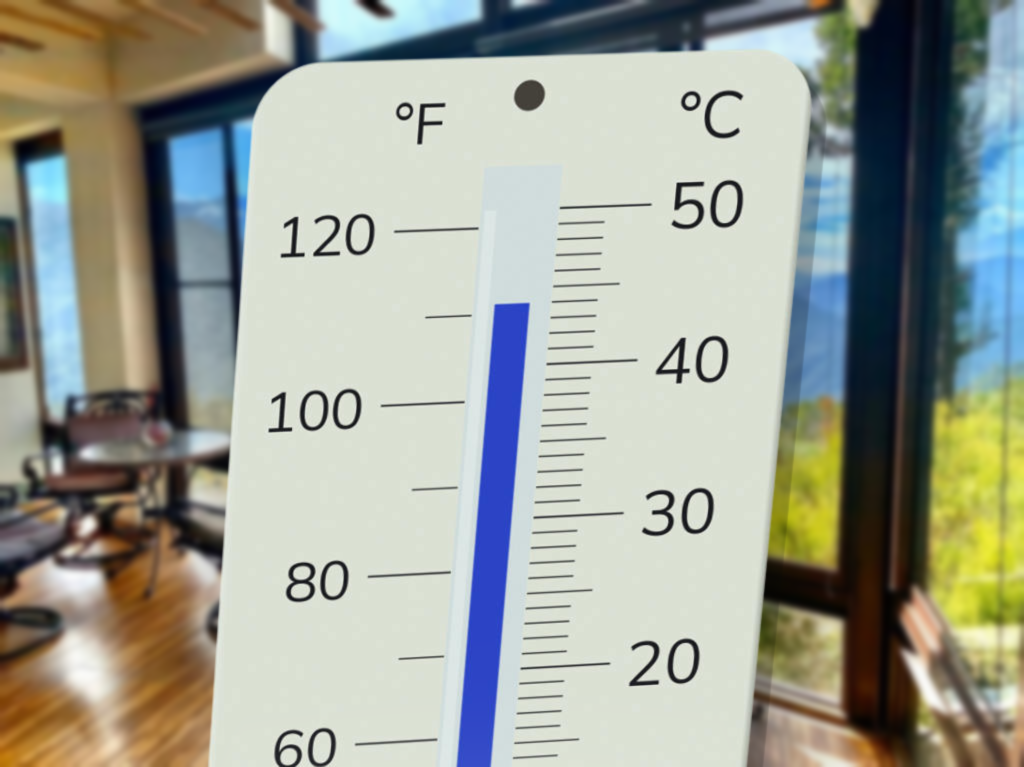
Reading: 44 °C
